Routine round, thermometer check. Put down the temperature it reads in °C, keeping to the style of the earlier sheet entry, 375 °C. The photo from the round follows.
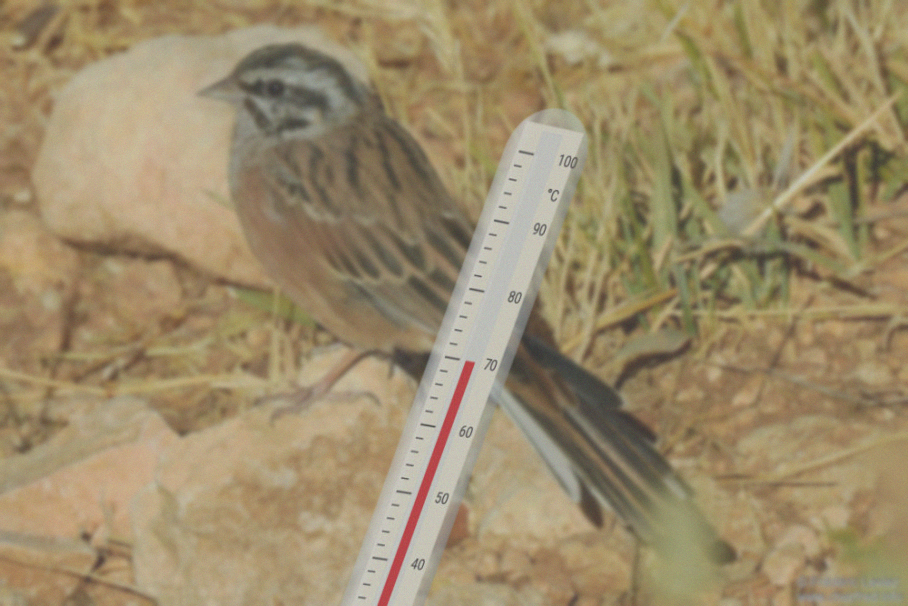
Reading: 70 °C
